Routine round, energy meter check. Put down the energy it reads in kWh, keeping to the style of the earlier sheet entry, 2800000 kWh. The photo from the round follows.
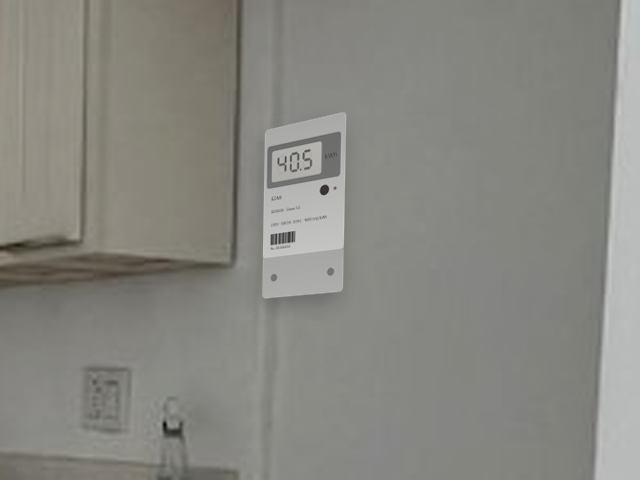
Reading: 40.5 kWh
